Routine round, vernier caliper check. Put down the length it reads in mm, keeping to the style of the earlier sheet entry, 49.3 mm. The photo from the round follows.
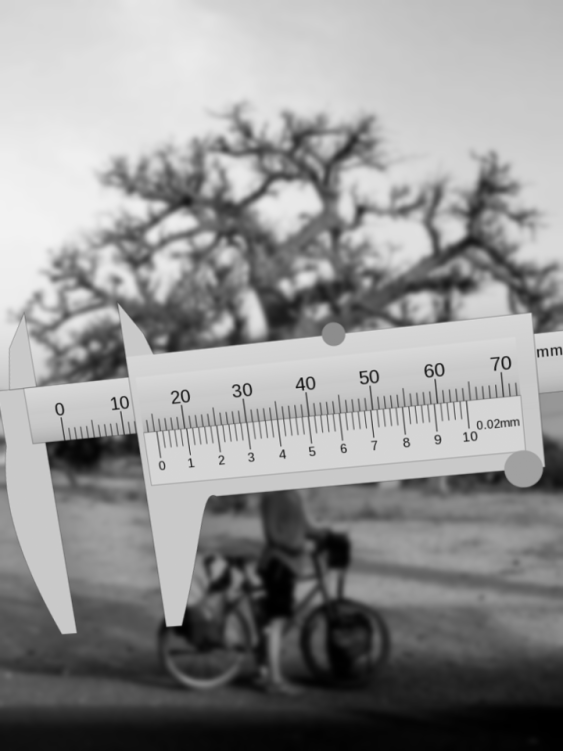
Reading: 15.4 mm
